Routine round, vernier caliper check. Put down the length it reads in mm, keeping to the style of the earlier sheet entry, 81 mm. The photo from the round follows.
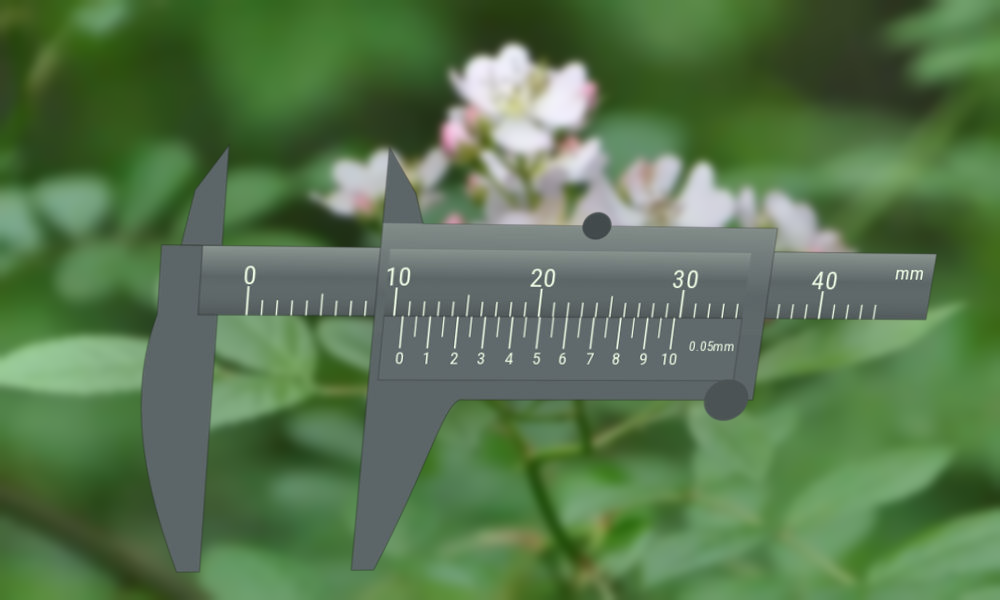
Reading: 10.6 mm
